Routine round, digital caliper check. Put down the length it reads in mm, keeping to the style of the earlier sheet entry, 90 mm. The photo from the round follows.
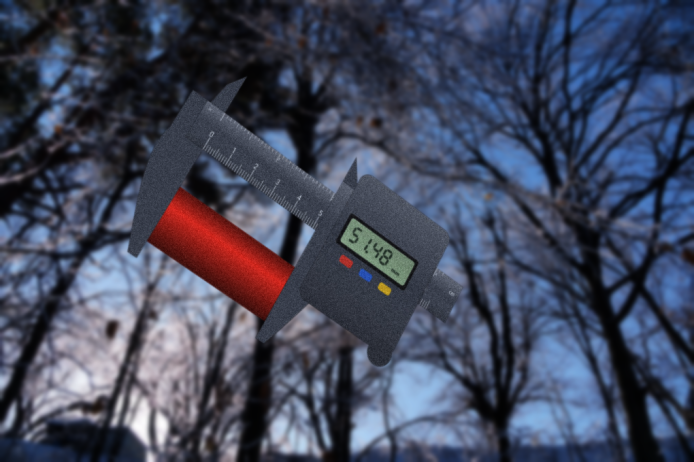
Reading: 51.48 mm
